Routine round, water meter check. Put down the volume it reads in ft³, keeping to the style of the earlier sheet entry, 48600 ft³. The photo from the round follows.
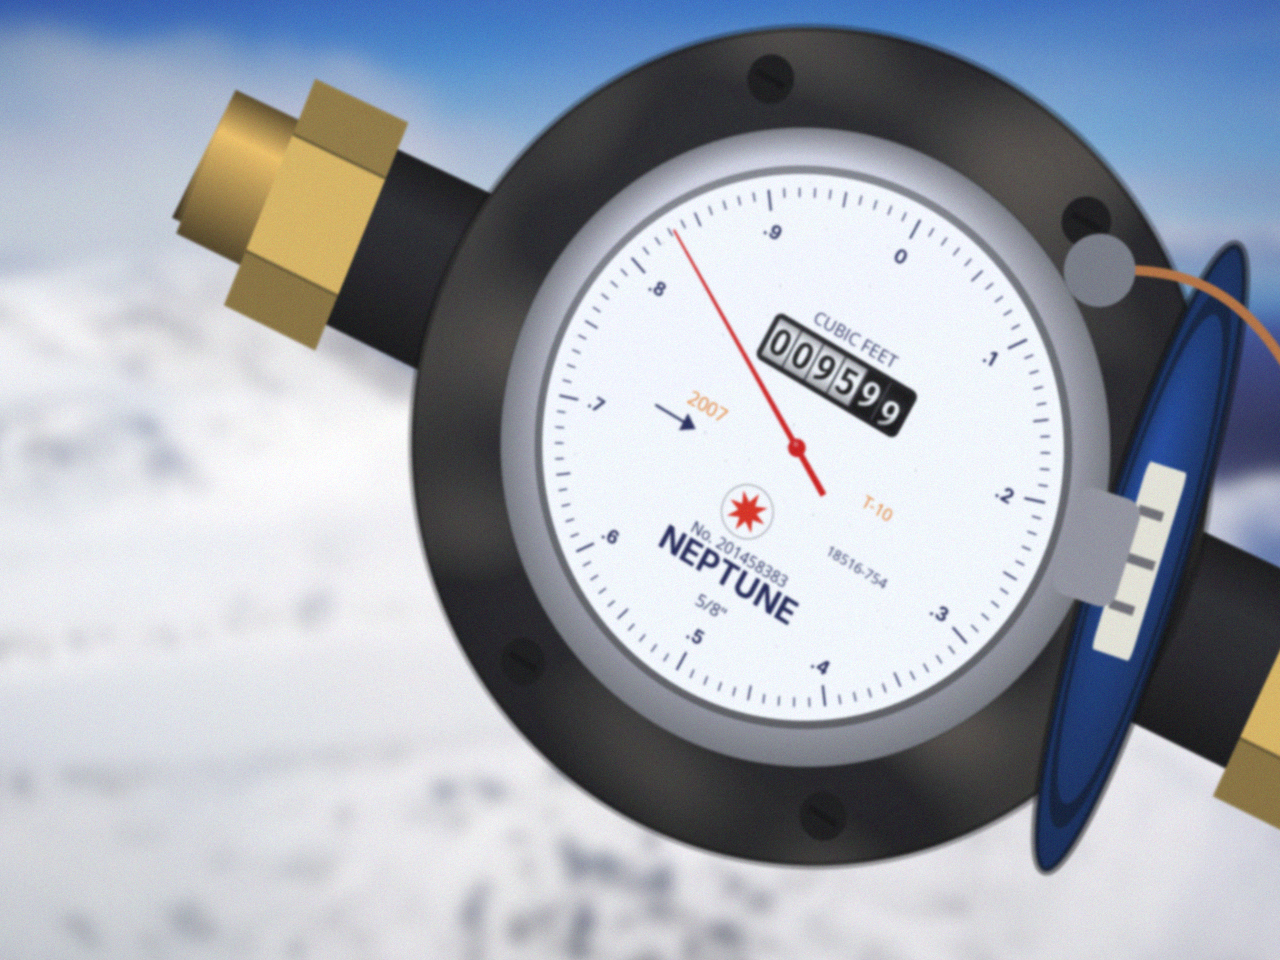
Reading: 9598.83 ft³
